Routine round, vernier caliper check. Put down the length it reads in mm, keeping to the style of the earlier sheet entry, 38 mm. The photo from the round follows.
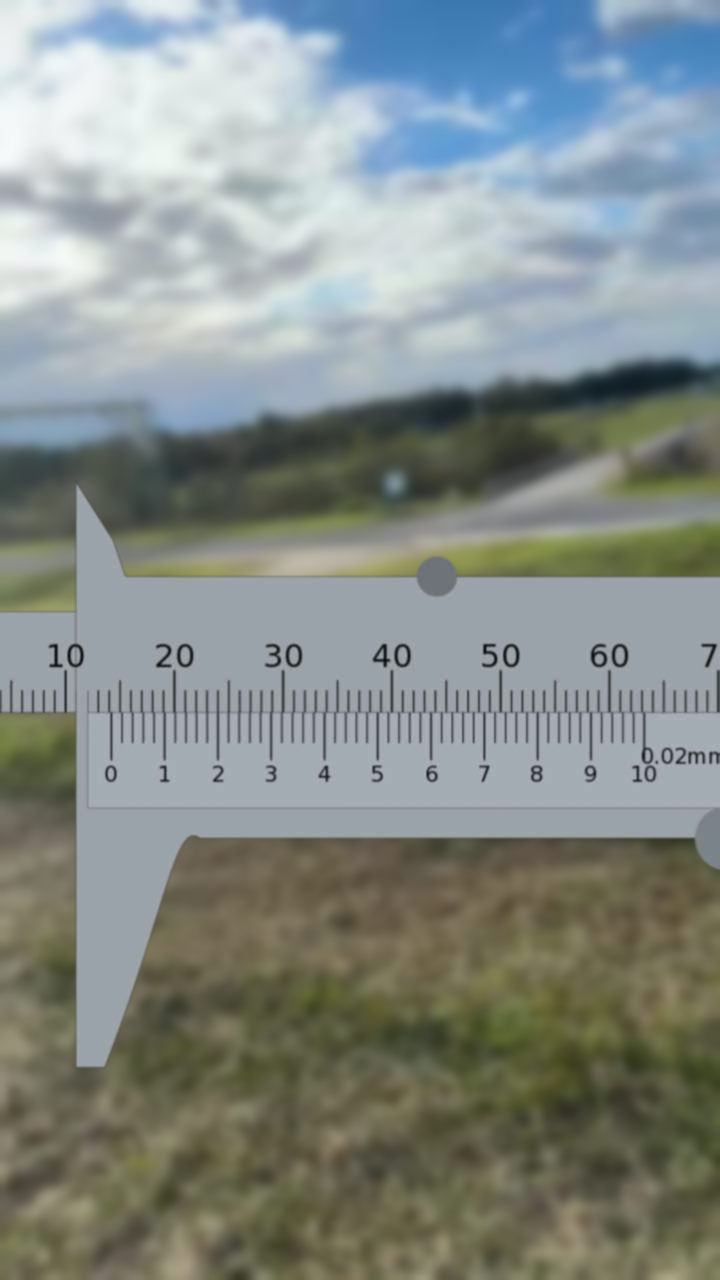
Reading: 14.2 mm
